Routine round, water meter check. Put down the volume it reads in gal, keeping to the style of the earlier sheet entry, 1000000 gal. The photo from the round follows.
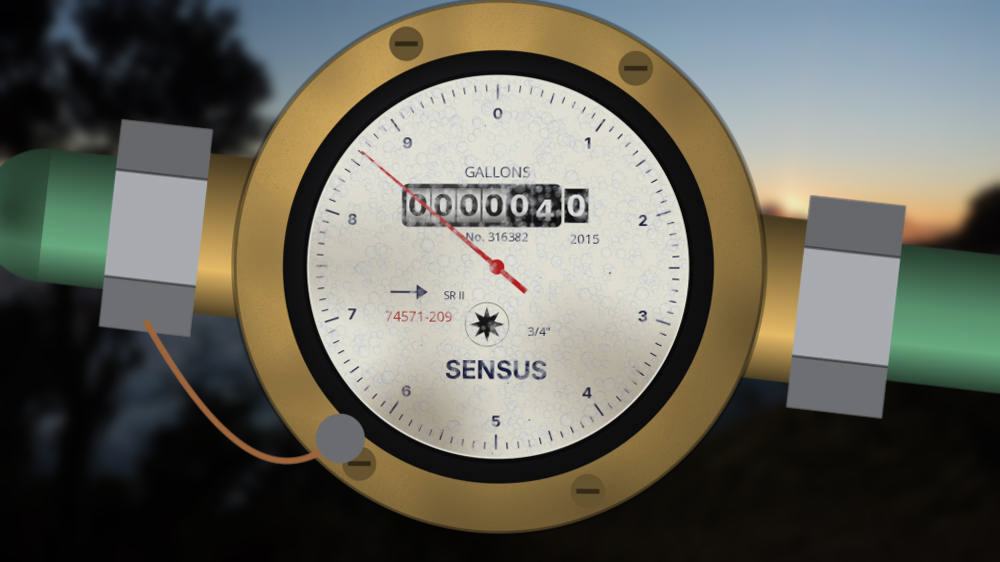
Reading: 38.6 gal
